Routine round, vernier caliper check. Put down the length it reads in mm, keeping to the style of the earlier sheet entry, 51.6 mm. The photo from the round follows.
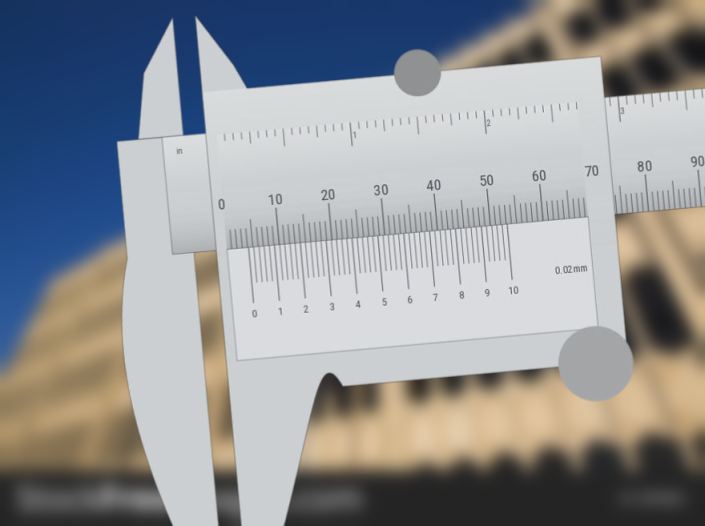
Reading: 4.2 mm
